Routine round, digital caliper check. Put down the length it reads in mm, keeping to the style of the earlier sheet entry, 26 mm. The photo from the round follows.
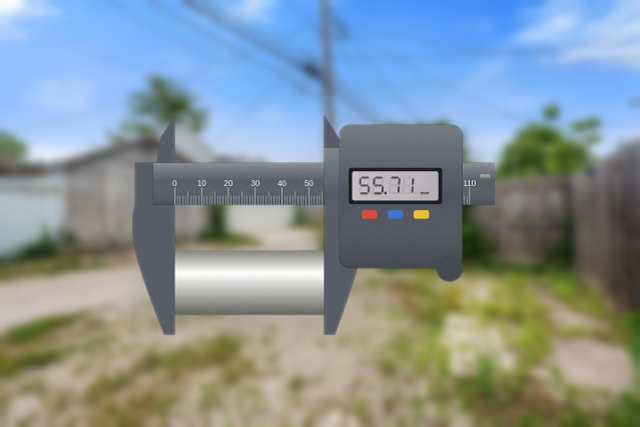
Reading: 55.71 mm
